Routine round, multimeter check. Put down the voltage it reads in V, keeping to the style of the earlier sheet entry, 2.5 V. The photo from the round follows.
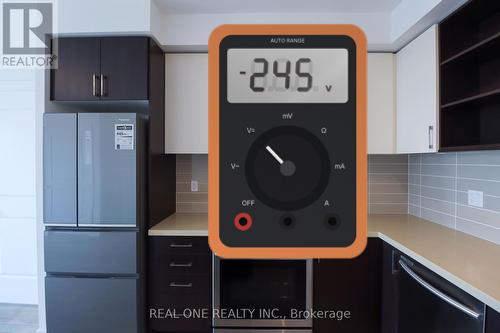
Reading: -245 V
